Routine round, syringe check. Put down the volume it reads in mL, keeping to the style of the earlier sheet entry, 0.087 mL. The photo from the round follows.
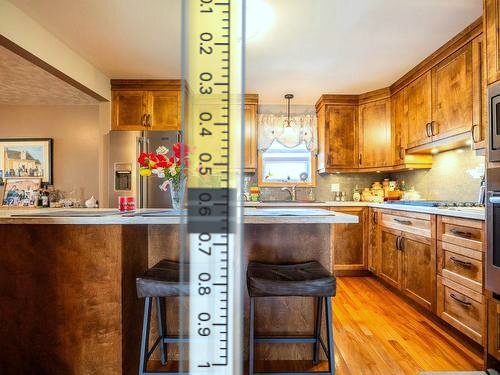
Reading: 0.56 mL
